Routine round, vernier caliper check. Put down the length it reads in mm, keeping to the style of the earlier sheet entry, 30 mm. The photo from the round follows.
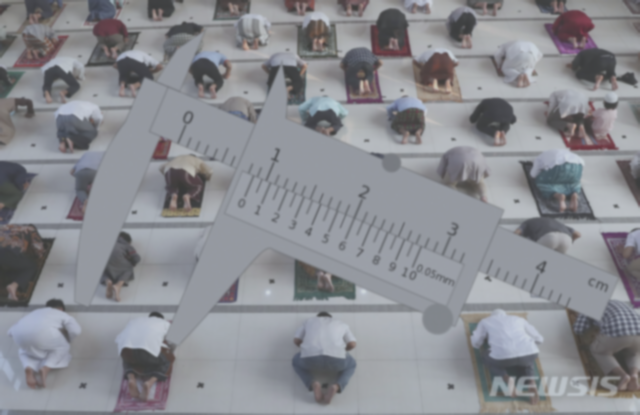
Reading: 8.6 mm
